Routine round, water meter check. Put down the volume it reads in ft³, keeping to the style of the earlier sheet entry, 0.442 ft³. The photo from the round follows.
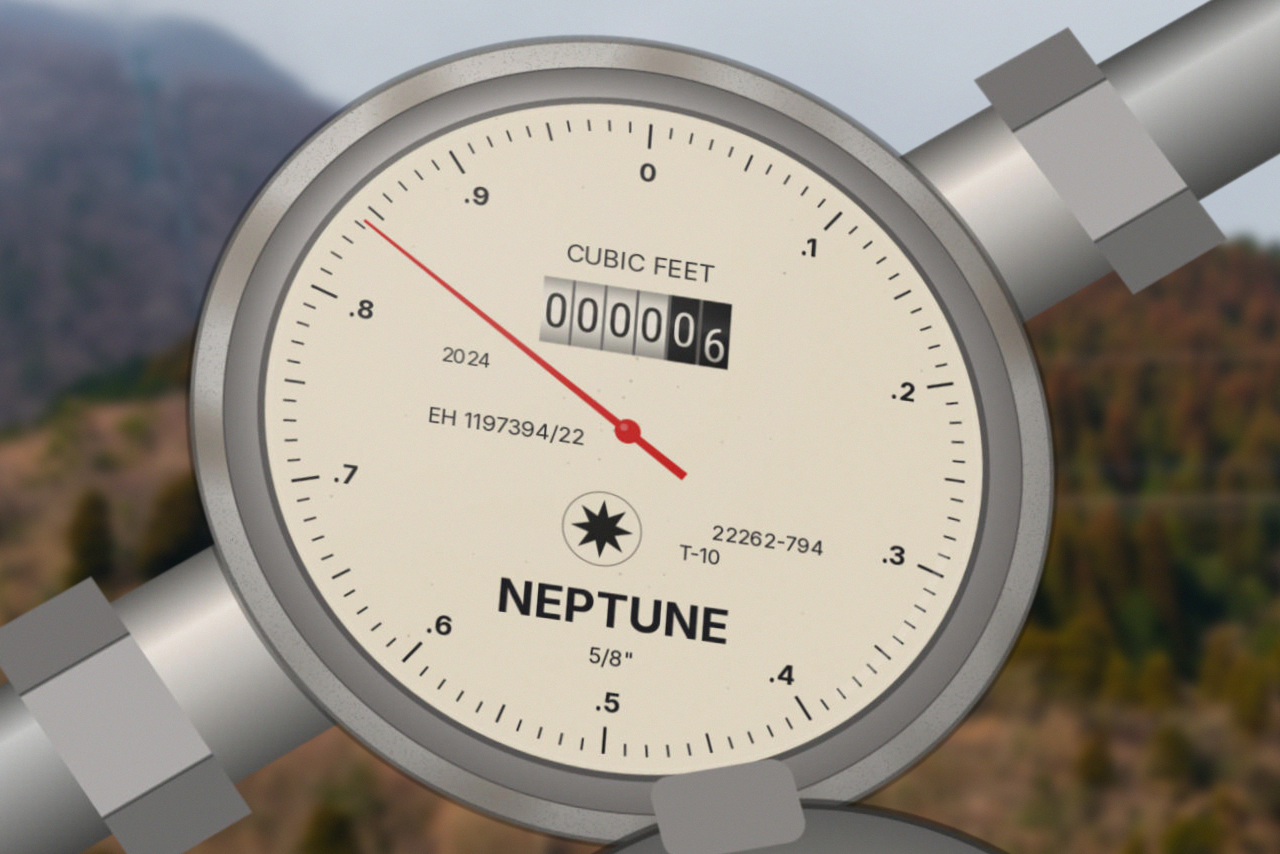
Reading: 5.84 ft³
